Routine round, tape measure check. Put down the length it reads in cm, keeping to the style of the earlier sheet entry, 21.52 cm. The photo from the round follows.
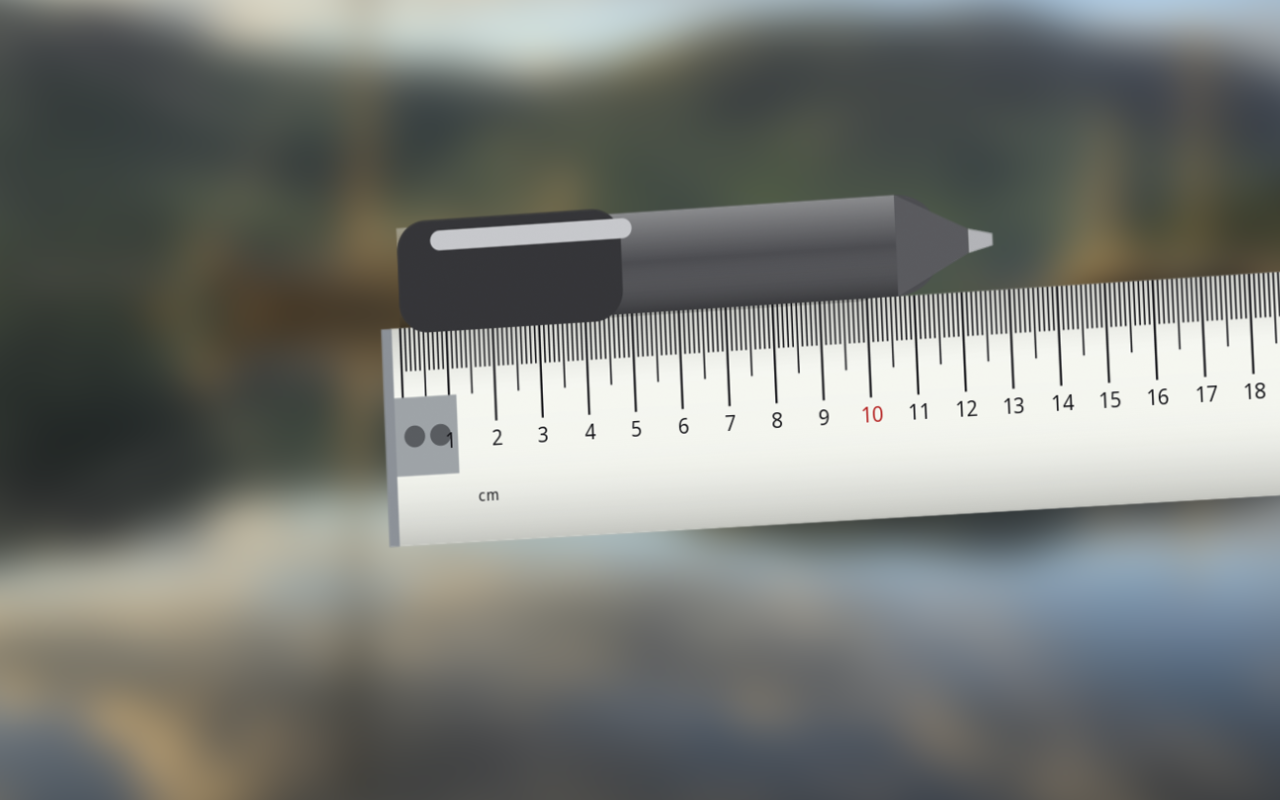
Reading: 12.7 cm
